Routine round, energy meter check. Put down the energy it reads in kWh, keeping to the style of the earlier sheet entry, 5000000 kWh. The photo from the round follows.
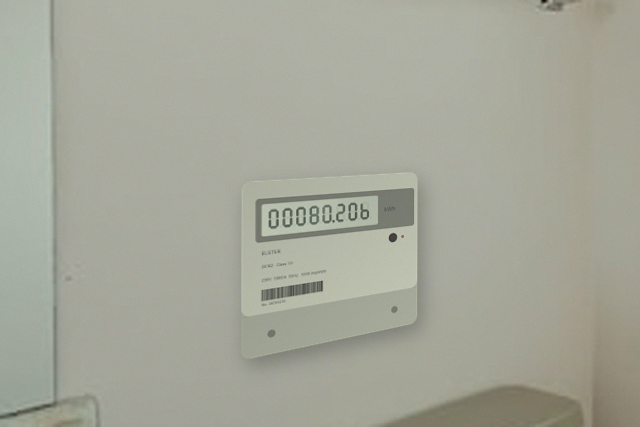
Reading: 80.206 kWh
